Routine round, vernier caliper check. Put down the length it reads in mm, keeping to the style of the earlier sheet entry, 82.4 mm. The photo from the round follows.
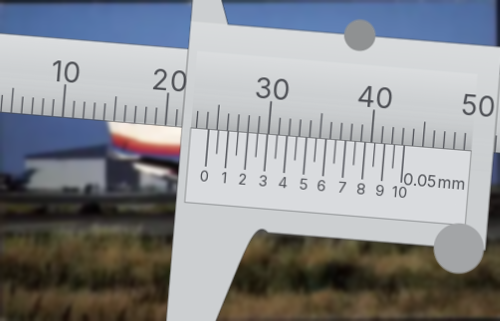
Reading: 24.2 mm
